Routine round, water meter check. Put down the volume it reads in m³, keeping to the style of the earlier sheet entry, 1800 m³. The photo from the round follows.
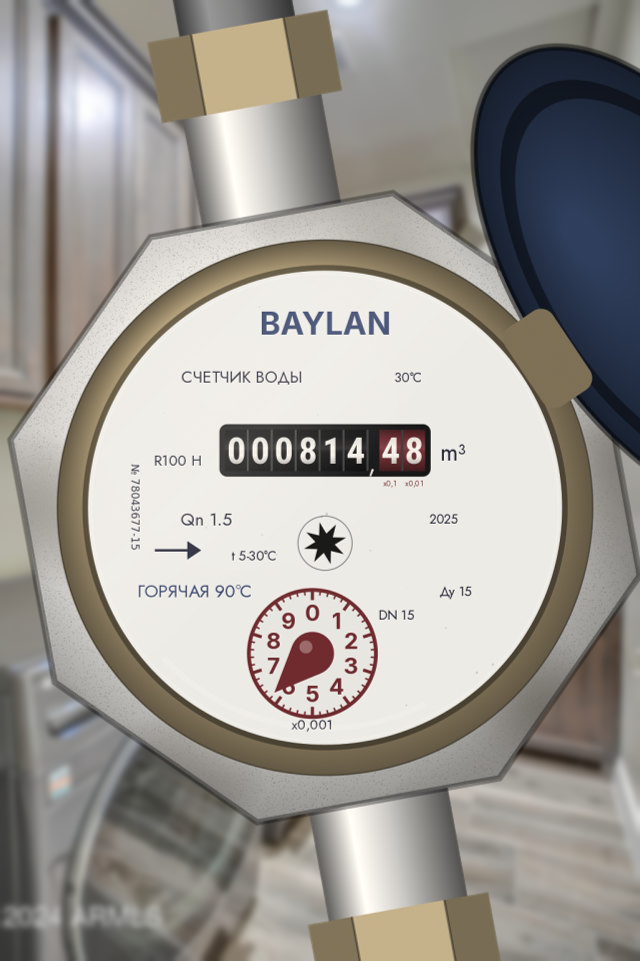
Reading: 814.486 m³
